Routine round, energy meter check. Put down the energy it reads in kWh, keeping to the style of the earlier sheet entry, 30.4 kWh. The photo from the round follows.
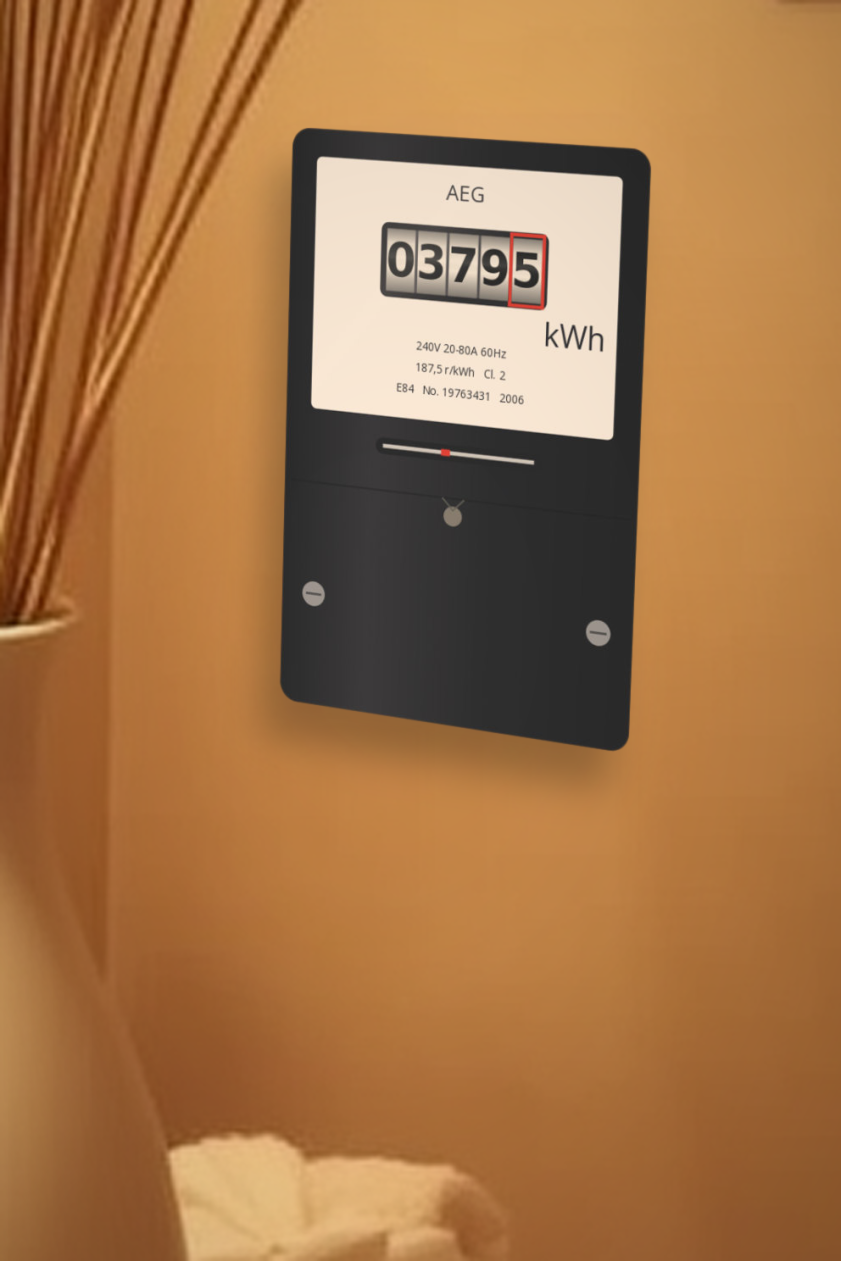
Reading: 379.5 kWh
